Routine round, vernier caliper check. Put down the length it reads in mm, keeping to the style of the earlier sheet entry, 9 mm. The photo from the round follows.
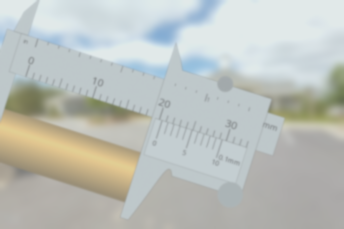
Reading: 20.4 mm
